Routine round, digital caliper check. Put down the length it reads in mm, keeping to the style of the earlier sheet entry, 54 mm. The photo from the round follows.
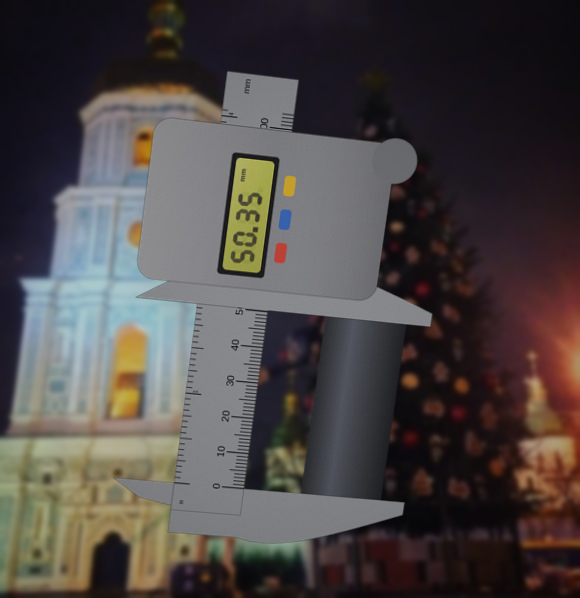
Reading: 50.35 mm
